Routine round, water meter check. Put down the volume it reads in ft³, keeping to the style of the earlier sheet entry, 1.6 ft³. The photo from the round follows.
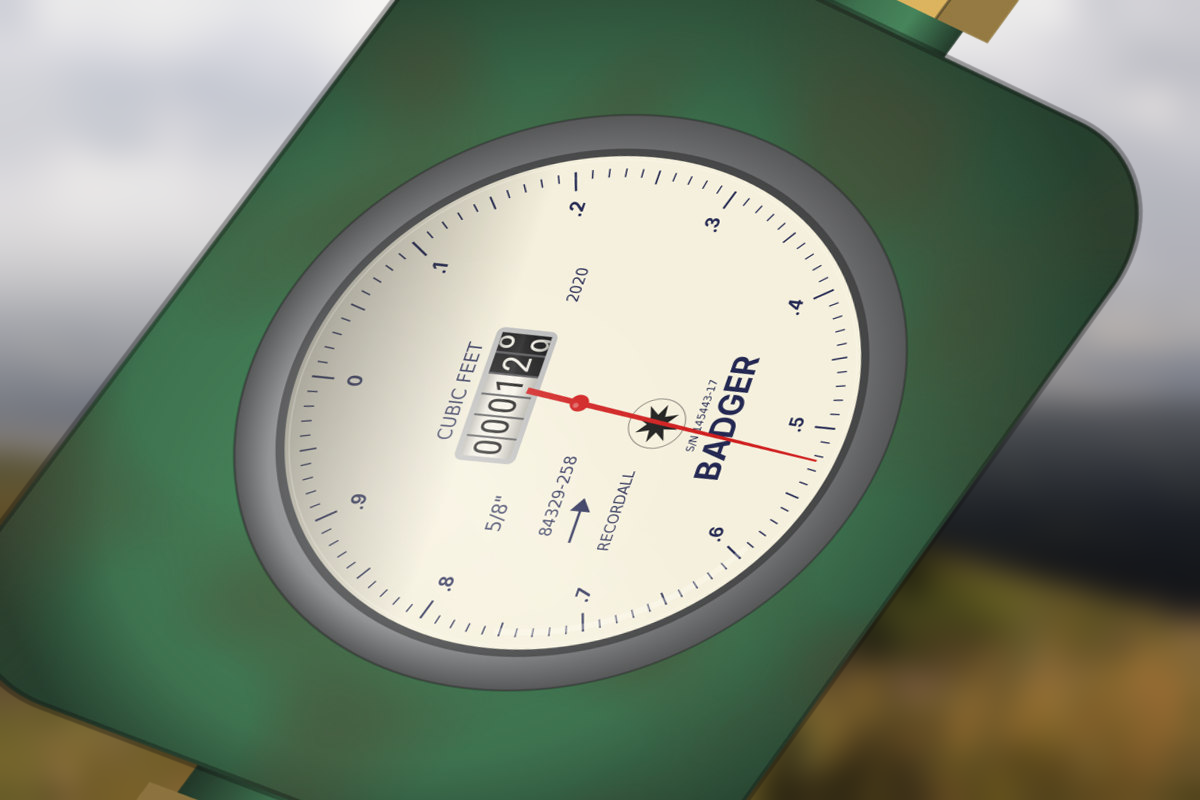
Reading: 128.52 ft³
